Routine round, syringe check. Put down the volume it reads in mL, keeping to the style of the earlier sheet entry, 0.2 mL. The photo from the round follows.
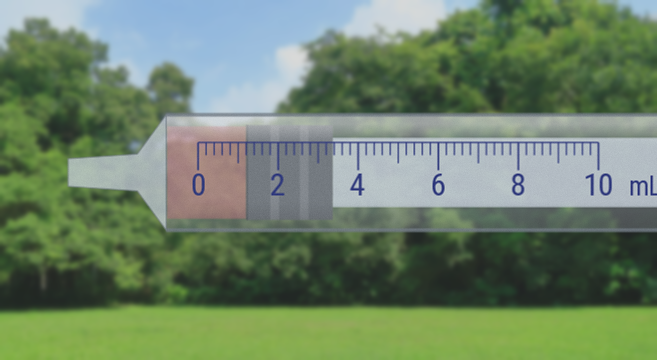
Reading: 1.2 mL
